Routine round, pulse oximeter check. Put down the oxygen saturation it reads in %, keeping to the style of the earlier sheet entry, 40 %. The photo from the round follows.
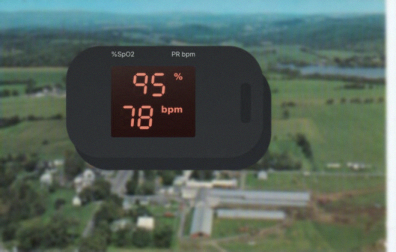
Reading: 95 %
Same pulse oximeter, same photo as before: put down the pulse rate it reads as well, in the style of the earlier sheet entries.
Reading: 78 bpm
